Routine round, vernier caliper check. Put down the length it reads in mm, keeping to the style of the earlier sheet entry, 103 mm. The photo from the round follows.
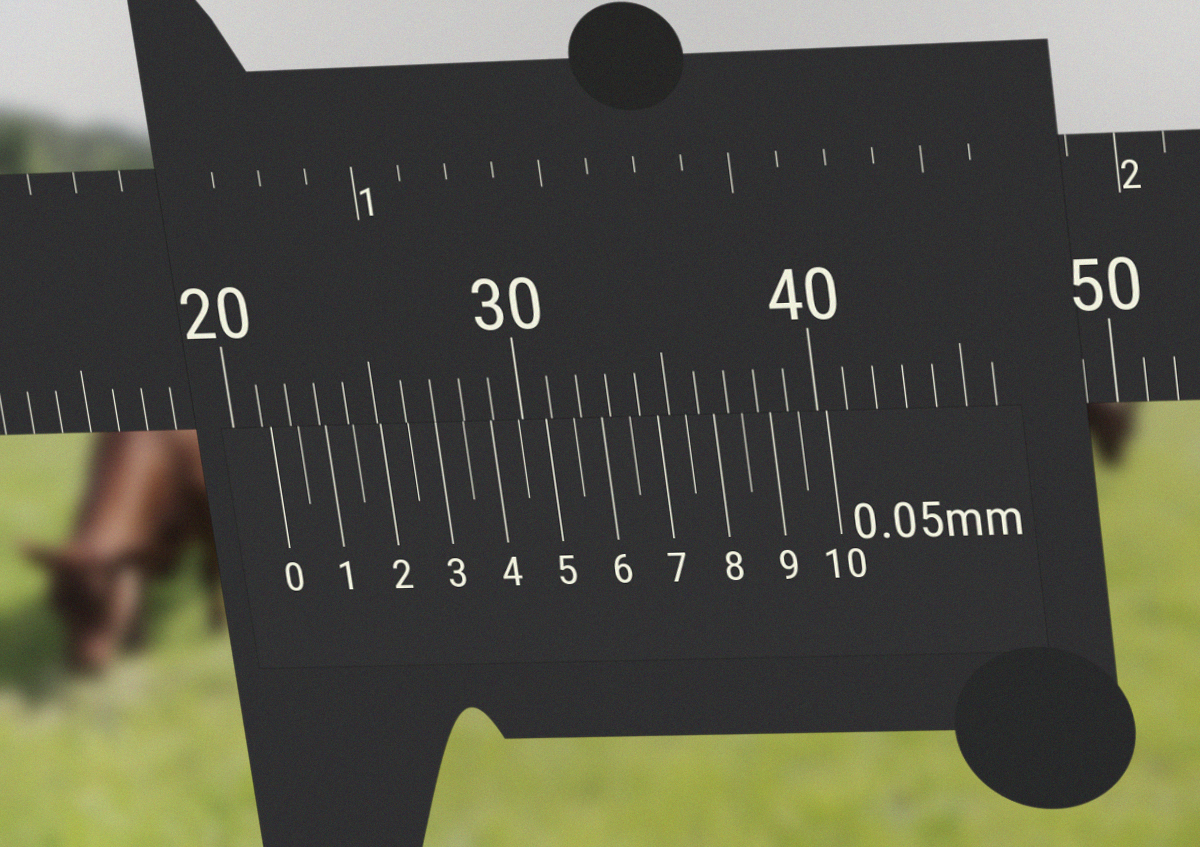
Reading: 21.30 mm
